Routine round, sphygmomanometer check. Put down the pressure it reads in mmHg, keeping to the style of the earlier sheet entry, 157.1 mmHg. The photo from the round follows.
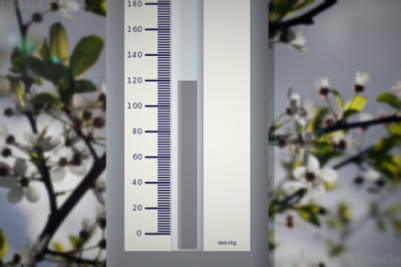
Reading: 120 mmHg
